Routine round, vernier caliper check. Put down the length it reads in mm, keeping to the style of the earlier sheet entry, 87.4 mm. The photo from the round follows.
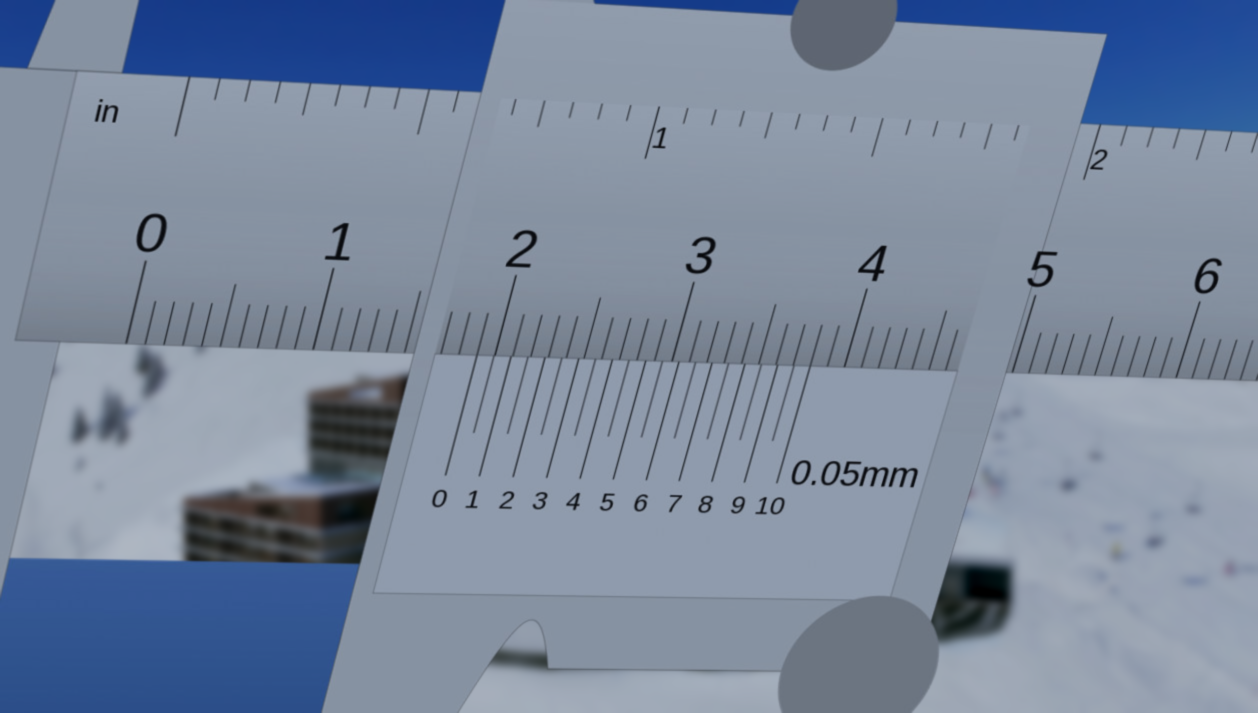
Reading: 19.0 mm
